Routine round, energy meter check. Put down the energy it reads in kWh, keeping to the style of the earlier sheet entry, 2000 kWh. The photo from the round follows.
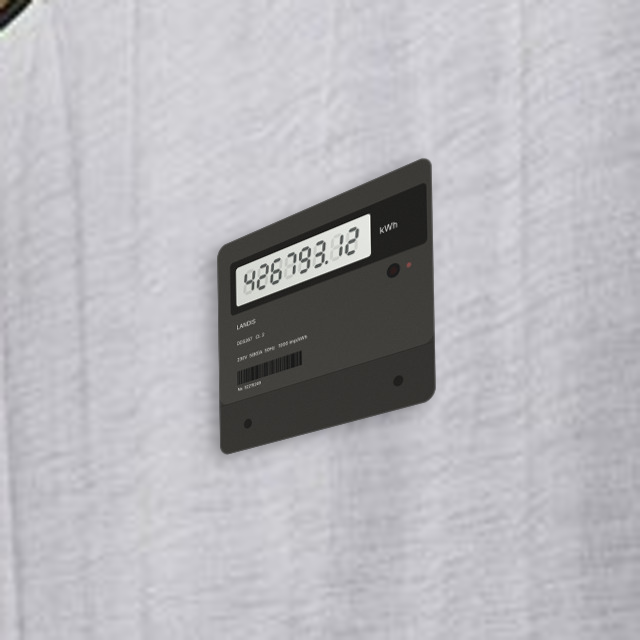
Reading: 426793.12 kWh
